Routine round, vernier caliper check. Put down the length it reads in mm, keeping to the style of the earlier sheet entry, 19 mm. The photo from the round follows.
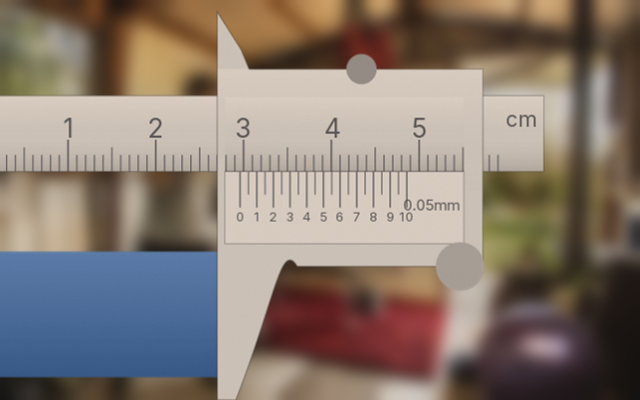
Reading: 29.6 mm
